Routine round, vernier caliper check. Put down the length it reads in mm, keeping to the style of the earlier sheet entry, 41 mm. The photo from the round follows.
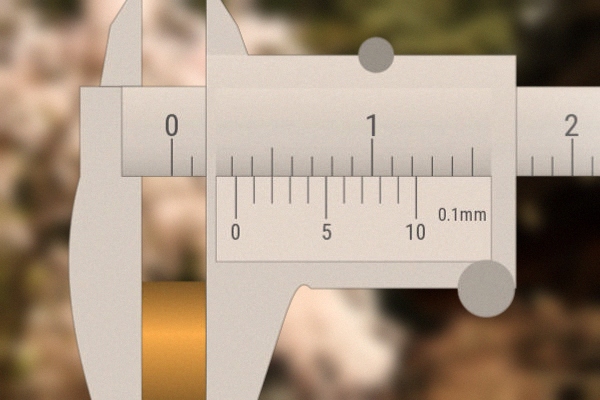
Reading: 3.2 mm
